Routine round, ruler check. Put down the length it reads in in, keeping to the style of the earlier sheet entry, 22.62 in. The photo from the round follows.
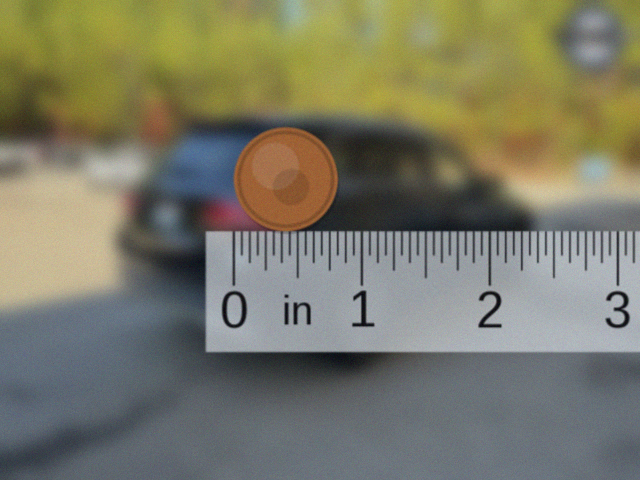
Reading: 0.8125 in
